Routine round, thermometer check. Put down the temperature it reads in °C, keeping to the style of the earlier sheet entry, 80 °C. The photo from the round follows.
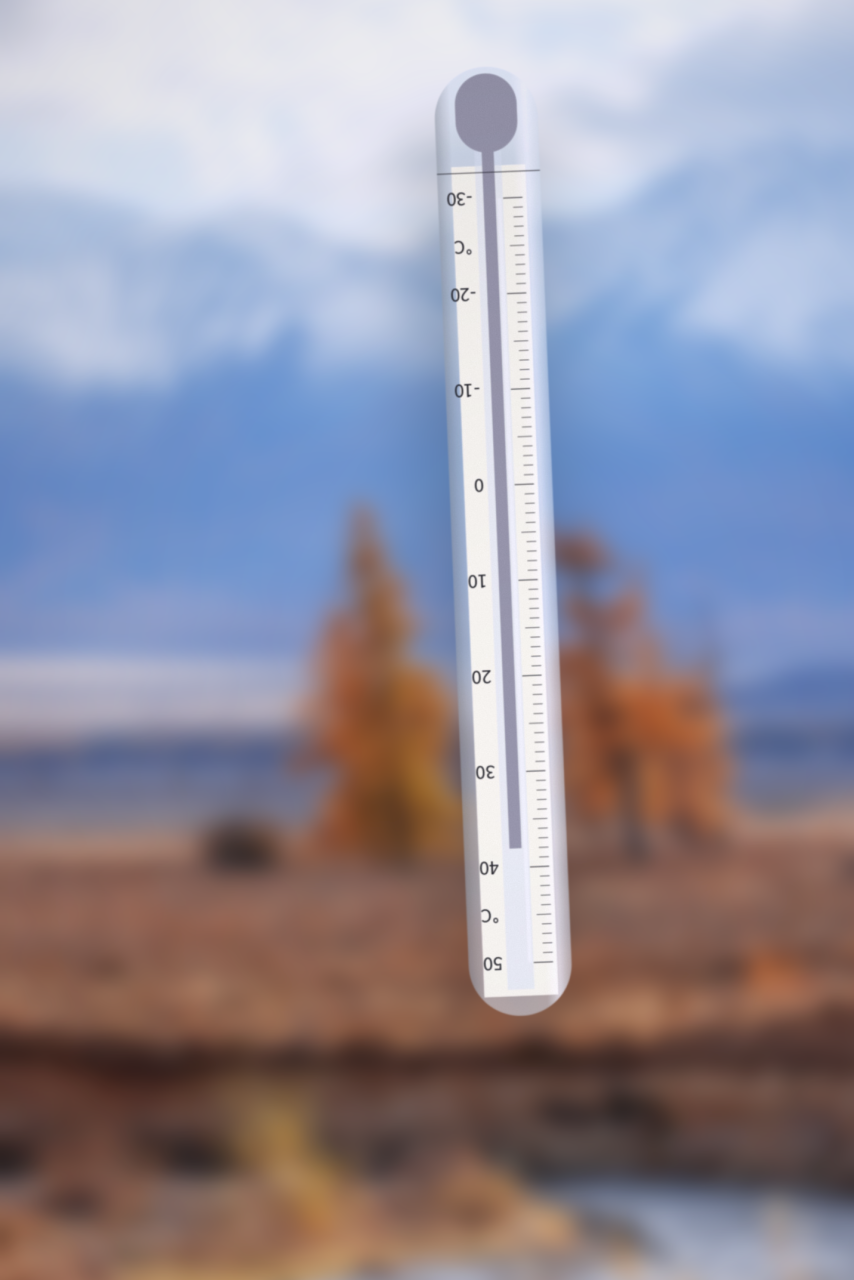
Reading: 38 °C
